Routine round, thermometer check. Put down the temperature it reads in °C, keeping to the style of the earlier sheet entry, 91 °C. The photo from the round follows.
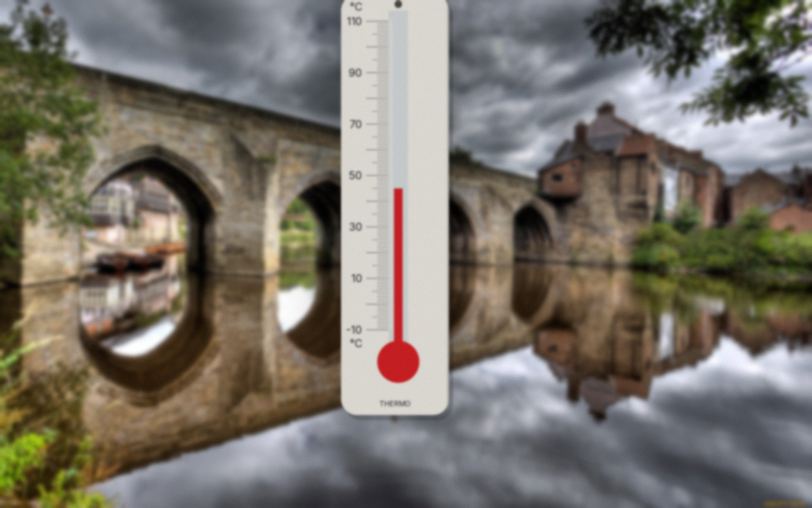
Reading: 45 °C
